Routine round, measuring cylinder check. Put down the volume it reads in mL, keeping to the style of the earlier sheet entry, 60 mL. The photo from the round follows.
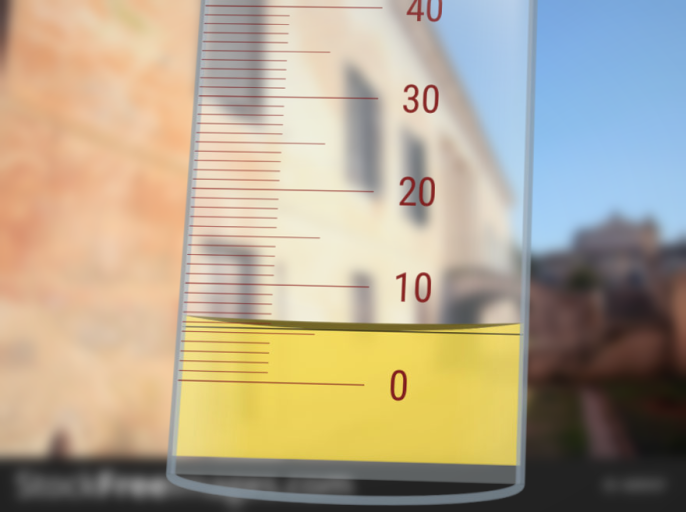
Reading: 5.5 mL
